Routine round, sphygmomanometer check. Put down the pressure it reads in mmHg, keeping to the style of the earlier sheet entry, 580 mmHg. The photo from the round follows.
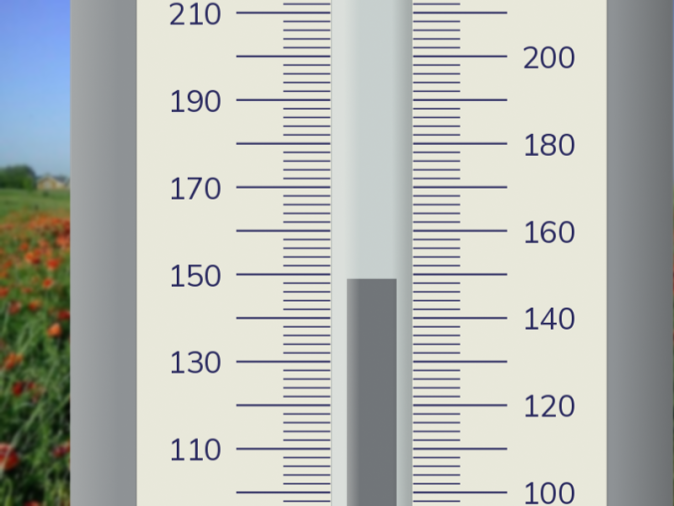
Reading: 149 mmHg
